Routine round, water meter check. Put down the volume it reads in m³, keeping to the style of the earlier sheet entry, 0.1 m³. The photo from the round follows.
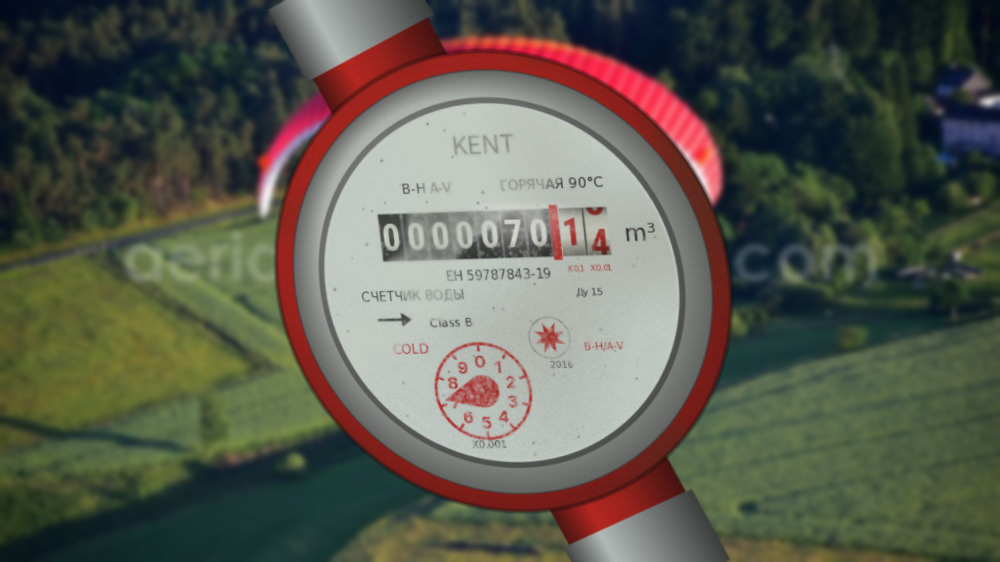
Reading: 70.137 m³
